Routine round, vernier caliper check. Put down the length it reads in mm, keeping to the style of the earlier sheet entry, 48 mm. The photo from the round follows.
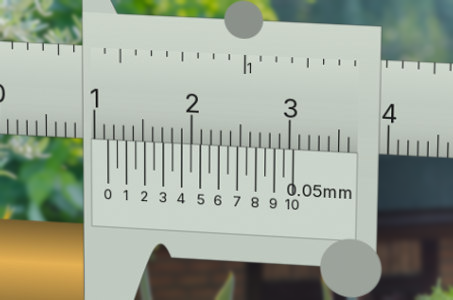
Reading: 11.4 mm
